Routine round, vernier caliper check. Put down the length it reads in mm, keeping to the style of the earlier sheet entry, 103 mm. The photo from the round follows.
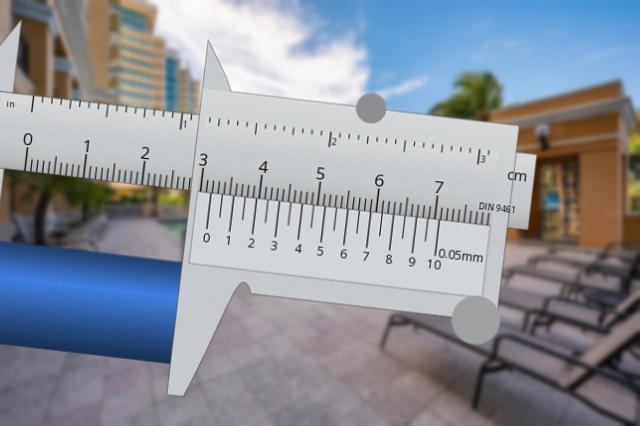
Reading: 31.8 mm
